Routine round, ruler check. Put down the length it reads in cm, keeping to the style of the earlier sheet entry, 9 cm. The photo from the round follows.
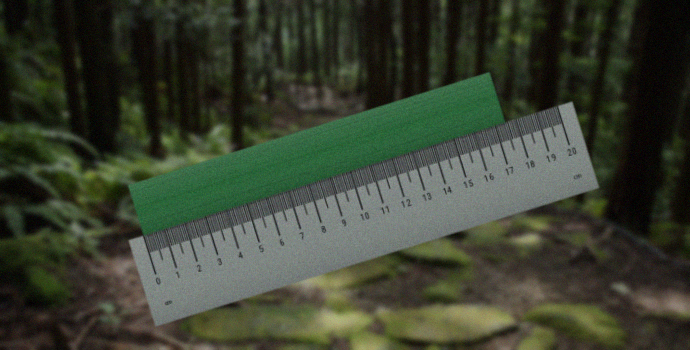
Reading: 17.5 cm
